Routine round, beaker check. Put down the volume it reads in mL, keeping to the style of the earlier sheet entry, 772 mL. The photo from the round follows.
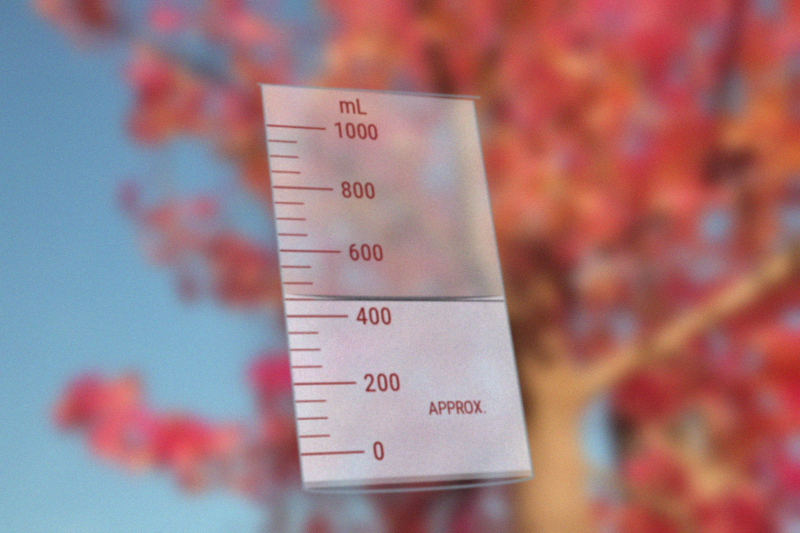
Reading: 450 mL
